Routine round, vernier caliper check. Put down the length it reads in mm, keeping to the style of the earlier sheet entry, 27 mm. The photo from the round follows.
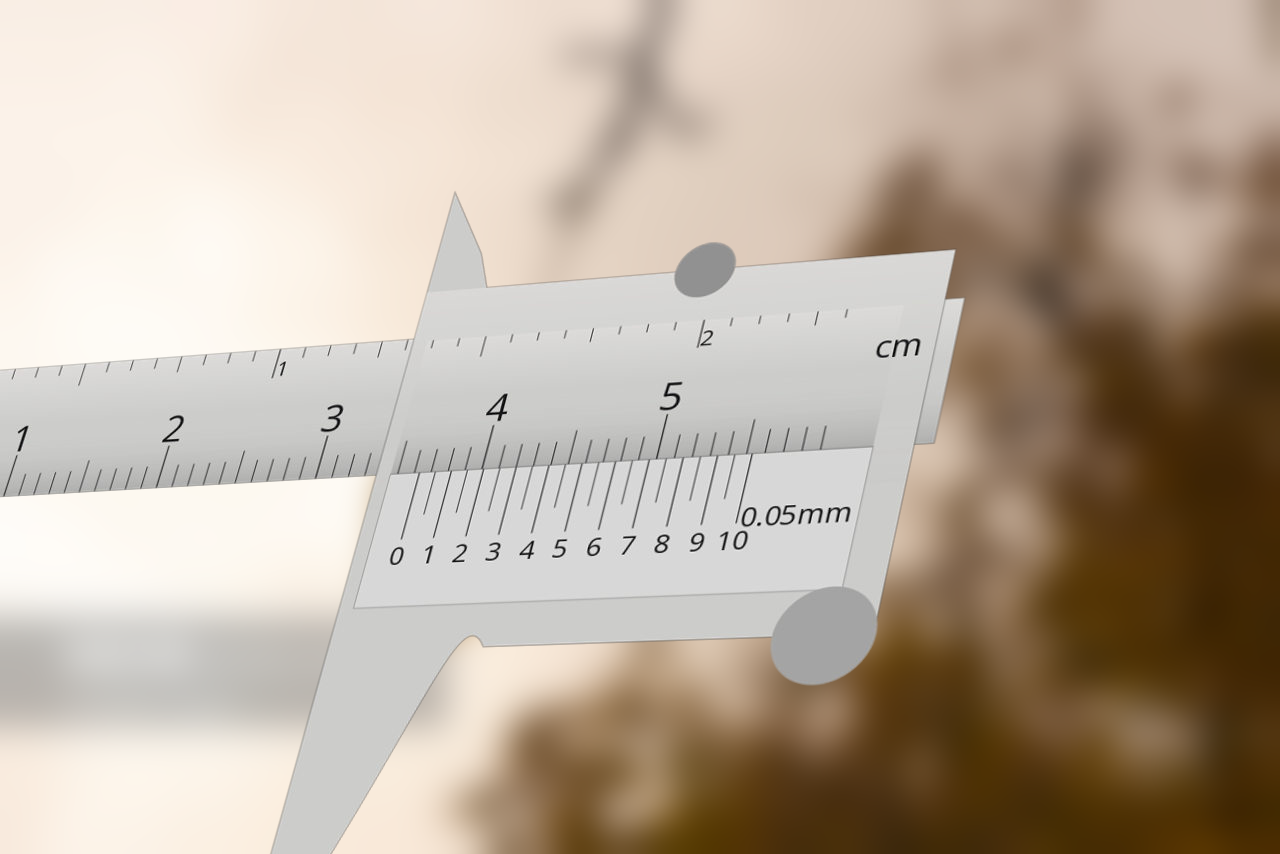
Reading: 36.3 mm
